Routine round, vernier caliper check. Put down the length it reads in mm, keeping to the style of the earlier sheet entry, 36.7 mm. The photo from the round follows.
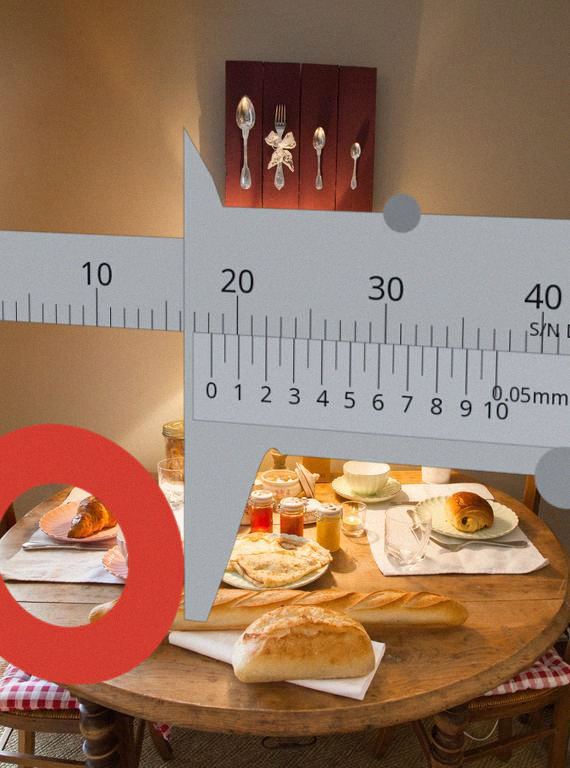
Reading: 18.2 mm
